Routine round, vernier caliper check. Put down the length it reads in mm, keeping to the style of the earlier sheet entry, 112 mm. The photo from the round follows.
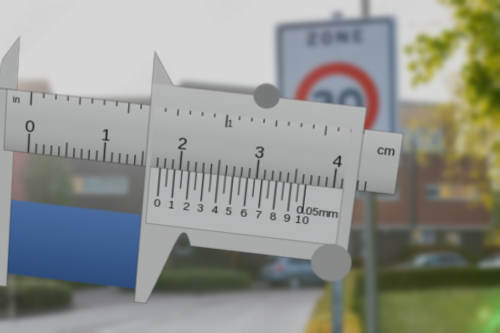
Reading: 17.4 mm
